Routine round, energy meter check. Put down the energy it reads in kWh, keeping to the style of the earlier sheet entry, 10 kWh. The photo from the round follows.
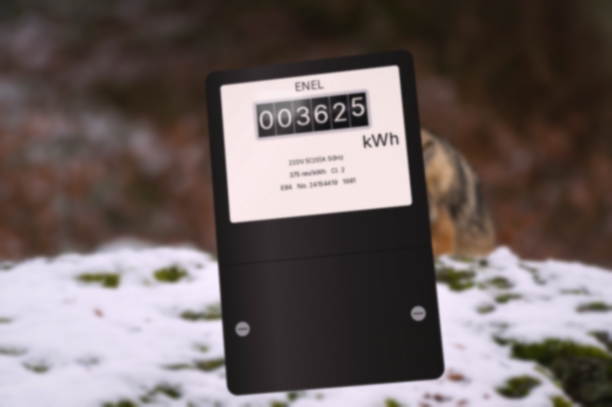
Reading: 3625 kWh
